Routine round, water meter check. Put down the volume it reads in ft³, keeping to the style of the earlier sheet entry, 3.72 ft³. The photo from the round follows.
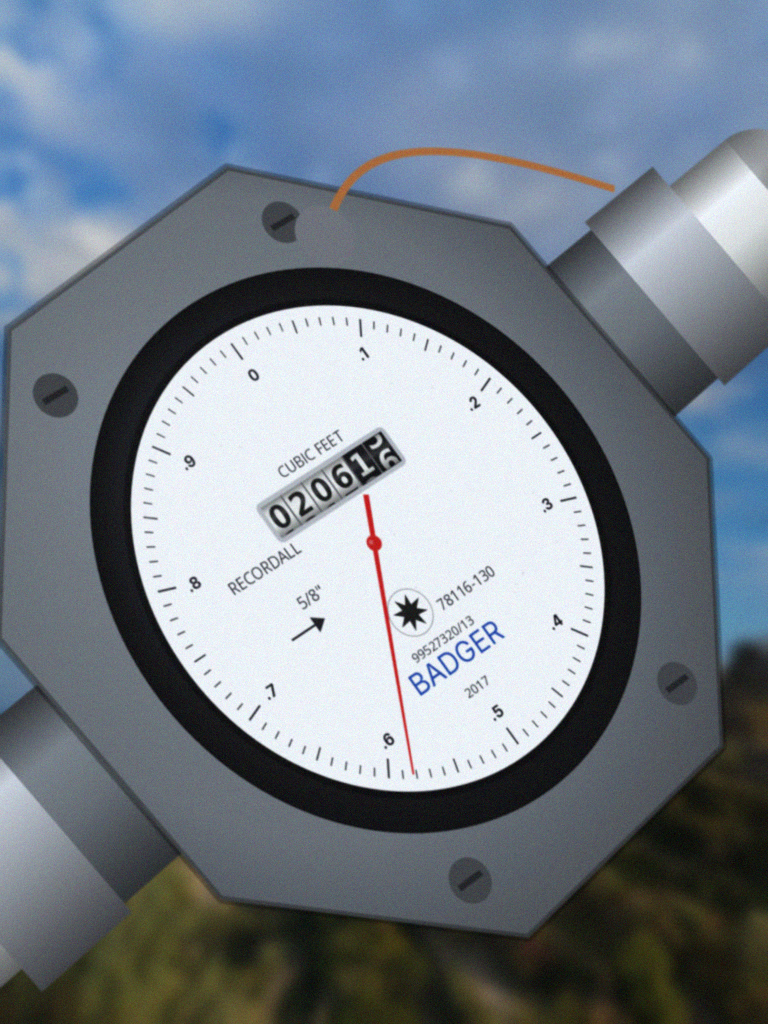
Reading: 20615.58 ft³
